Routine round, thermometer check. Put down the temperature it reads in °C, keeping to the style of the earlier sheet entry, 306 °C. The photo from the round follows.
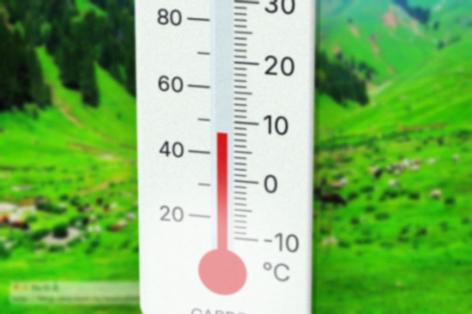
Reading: 8 °C
